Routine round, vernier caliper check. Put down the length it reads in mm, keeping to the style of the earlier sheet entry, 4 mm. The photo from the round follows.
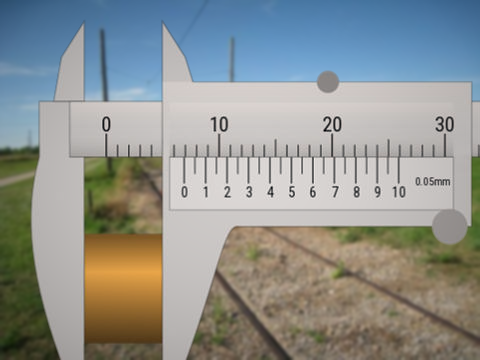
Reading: 6.9 mm
